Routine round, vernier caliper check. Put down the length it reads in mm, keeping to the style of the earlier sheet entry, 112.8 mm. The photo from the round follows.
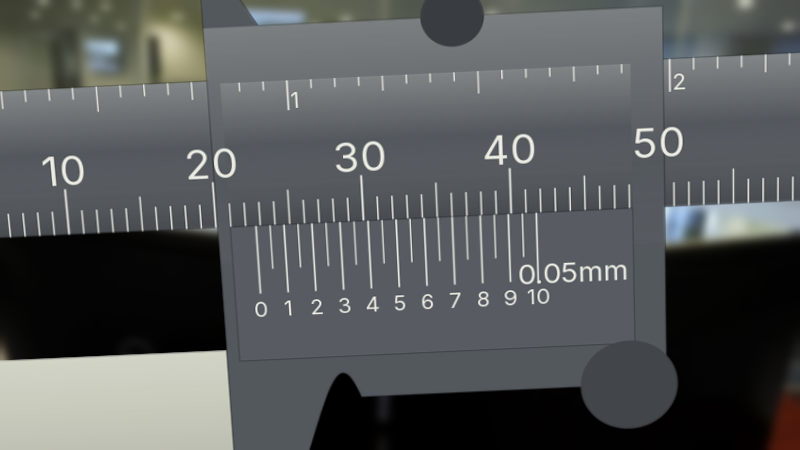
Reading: 22.7 mm
